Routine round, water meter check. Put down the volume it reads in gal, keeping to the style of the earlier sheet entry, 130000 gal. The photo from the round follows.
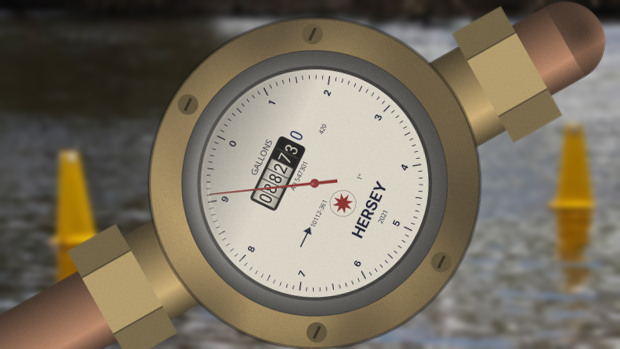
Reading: 882729.1 gal
